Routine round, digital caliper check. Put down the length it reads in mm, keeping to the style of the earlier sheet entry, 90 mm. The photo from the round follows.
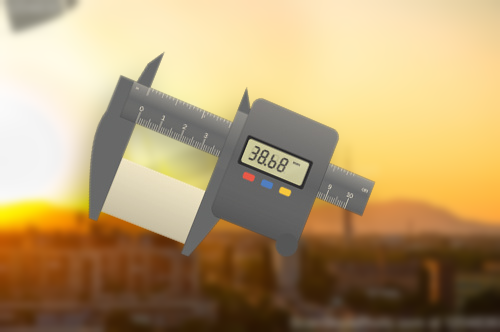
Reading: 38.68 mm
